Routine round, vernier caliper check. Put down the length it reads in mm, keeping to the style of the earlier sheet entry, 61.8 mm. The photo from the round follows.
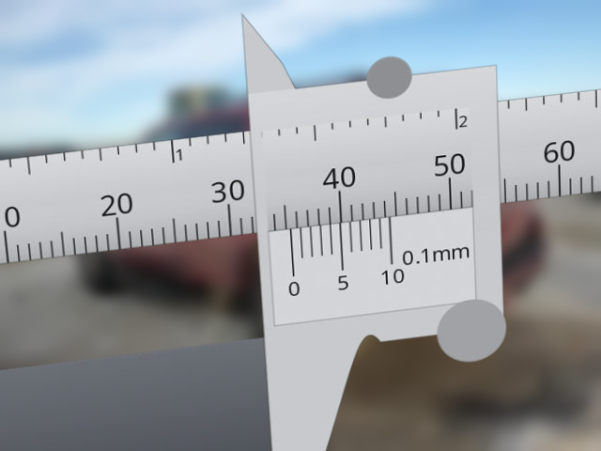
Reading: 35.4 mm
